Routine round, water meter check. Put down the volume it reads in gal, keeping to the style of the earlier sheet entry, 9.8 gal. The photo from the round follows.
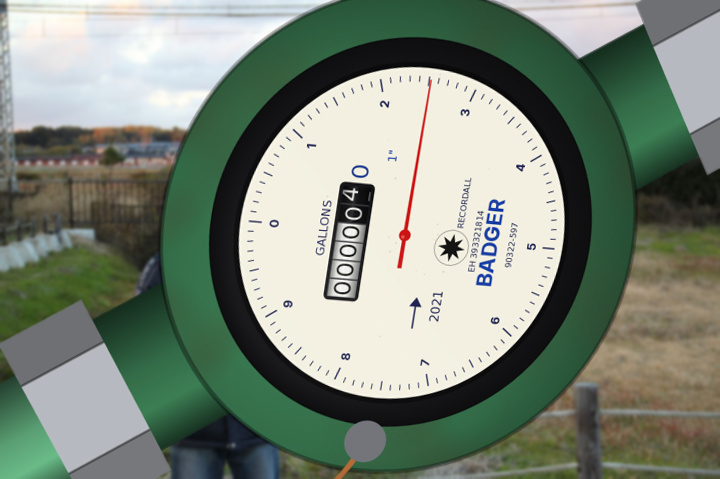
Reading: 42.5 gal
